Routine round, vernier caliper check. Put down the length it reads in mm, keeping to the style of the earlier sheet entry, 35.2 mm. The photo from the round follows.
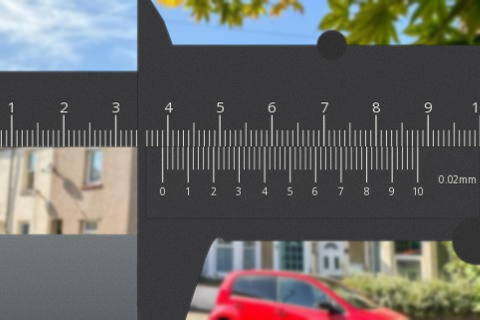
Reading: 39.0 mm
